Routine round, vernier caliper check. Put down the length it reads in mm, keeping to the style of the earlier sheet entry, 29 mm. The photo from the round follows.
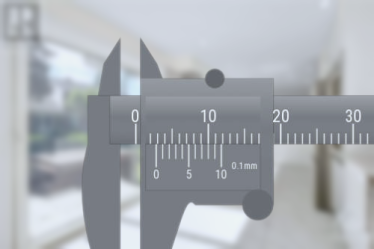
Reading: 2.8 mm
